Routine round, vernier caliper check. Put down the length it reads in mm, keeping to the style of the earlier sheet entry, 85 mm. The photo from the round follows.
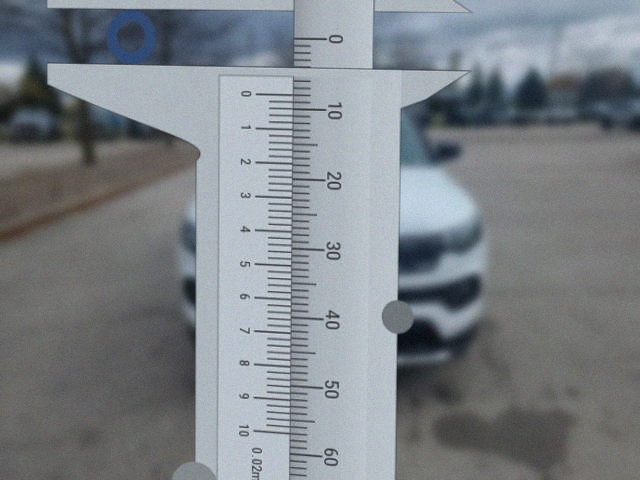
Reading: 8.0 mm
